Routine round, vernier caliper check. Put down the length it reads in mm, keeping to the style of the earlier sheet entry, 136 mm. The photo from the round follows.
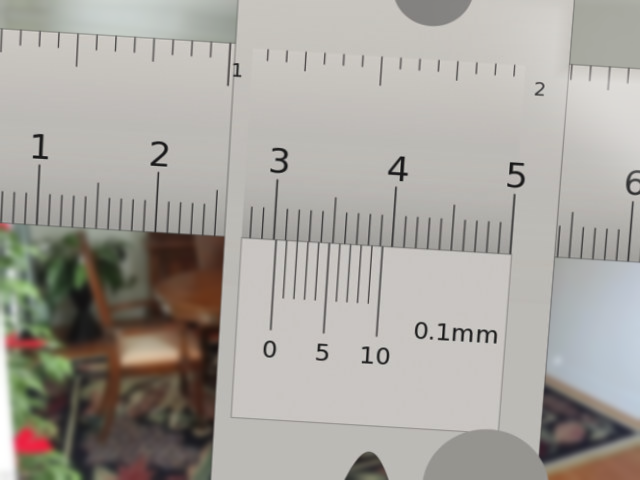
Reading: 30.2 mm
